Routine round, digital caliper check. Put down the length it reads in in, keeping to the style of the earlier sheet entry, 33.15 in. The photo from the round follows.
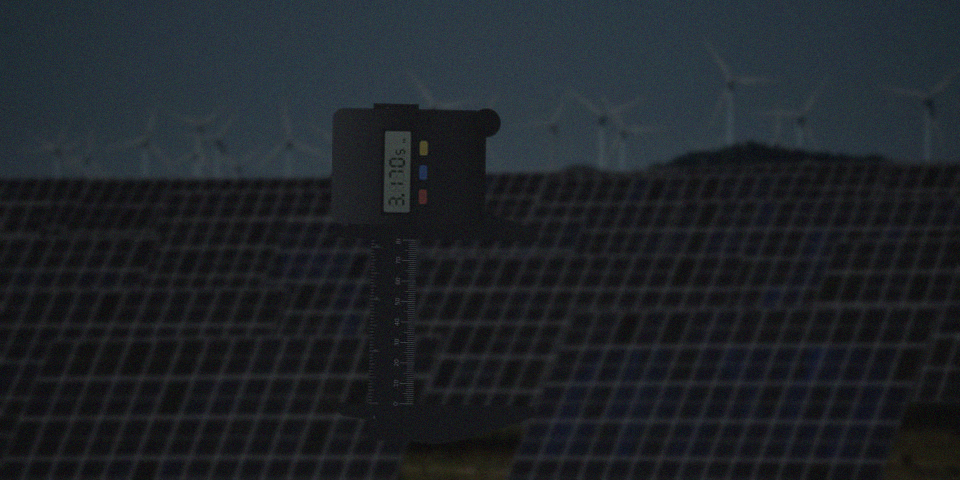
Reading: 3.1705 in
